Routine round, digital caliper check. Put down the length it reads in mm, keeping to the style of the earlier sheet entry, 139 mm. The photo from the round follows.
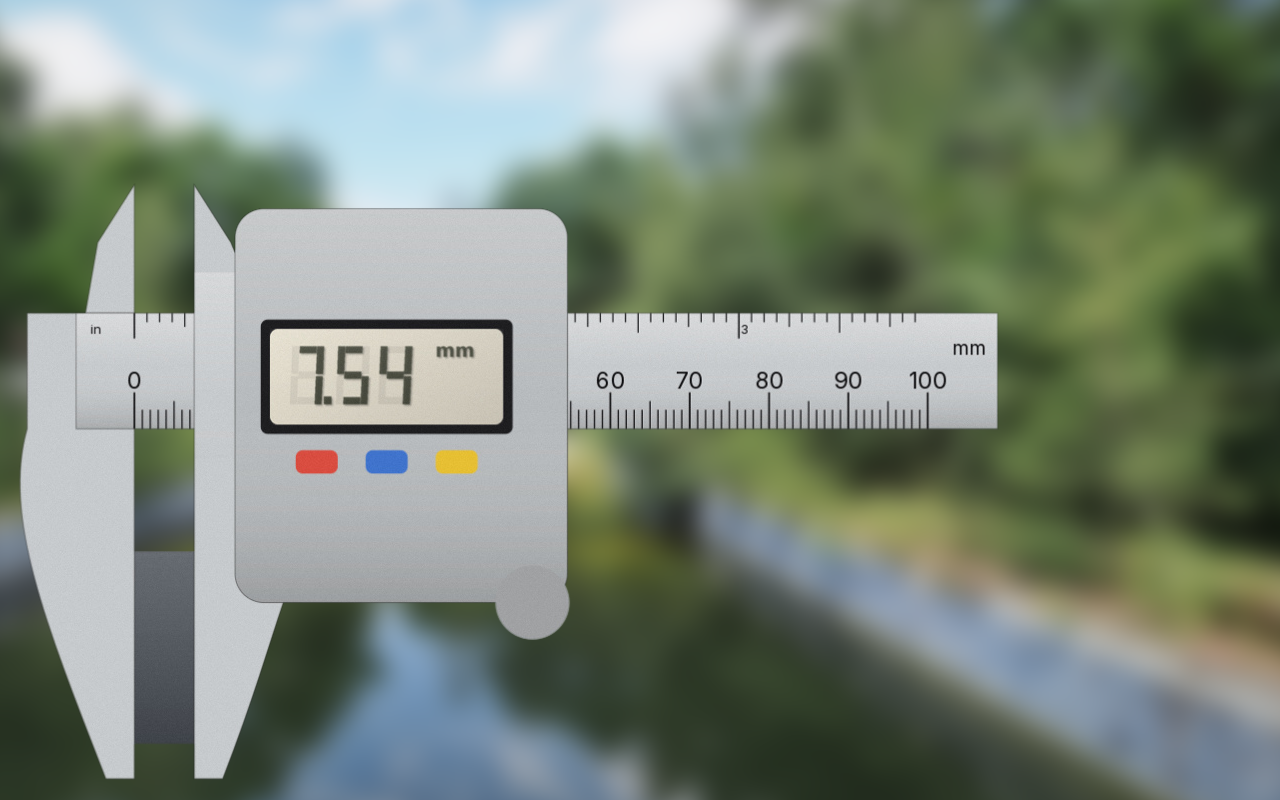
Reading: 7.54 mm
